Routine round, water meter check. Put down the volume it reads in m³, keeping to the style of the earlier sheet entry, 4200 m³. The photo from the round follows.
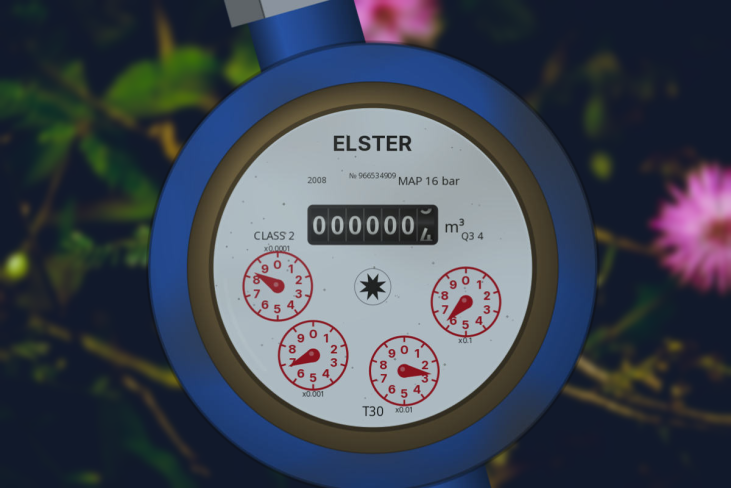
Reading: 3.6268 m³
